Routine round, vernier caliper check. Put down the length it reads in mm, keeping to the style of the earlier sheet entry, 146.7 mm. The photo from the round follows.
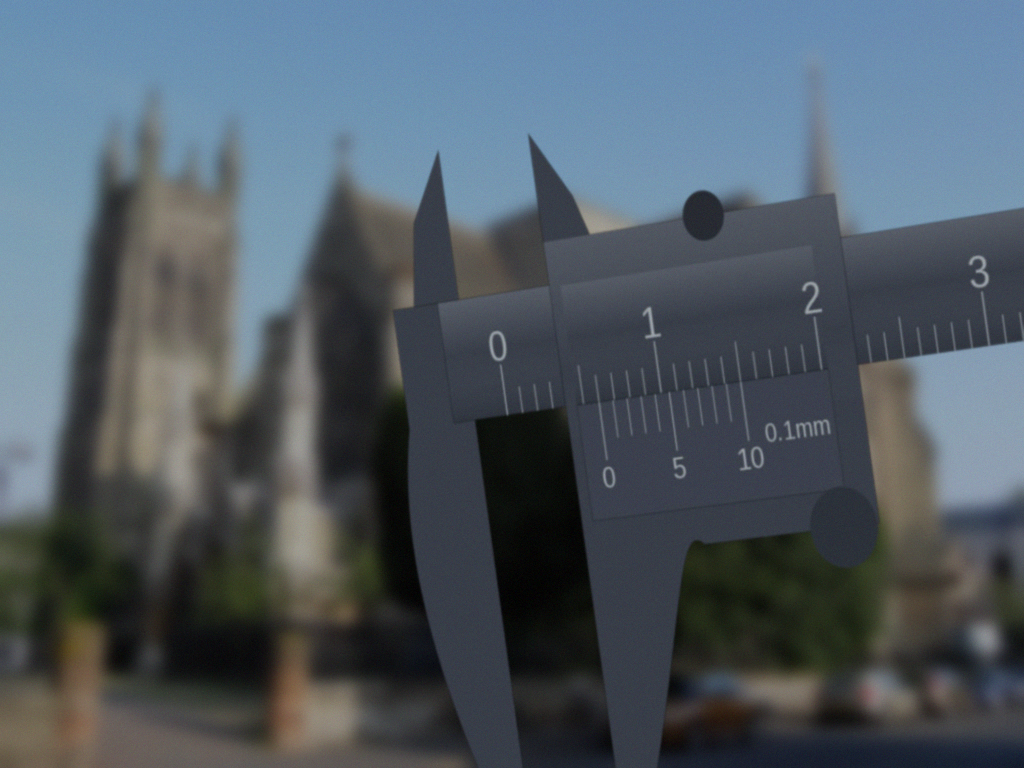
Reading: 6.0 mm
